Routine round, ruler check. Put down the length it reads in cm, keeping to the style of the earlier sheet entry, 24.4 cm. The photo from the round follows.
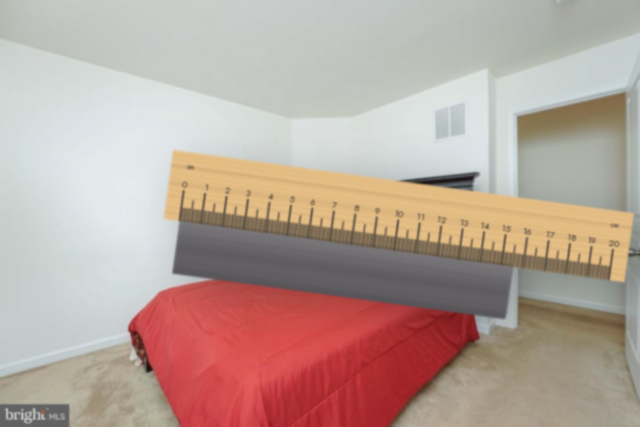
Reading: 15.5 cm
